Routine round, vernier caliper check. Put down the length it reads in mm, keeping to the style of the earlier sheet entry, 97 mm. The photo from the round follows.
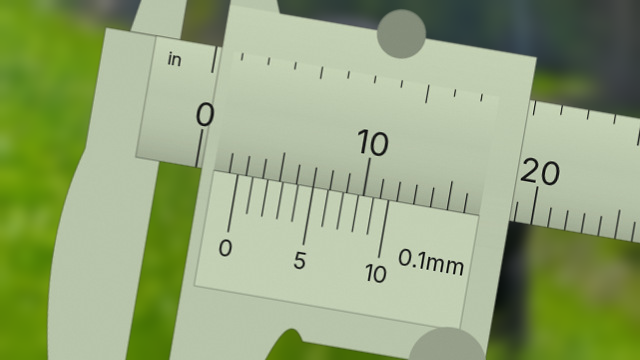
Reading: 2.5 mm
